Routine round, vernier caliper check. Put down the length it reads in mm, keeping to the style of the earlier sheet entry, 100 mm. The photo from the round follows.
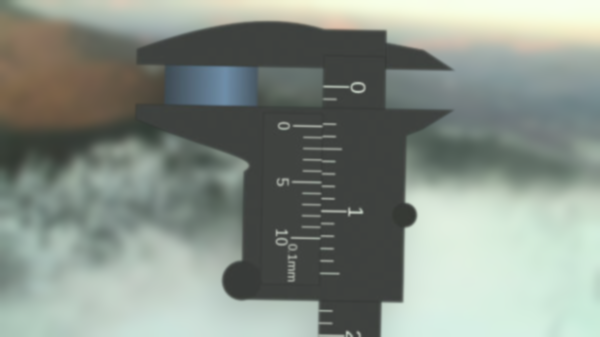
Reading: 3.2 mm
